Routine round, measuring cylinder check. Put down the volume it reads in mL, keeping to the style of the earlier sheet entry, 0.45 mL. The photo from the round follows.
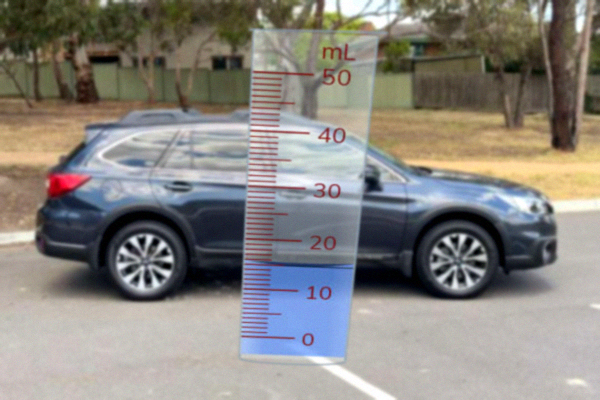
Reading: 15 mL
